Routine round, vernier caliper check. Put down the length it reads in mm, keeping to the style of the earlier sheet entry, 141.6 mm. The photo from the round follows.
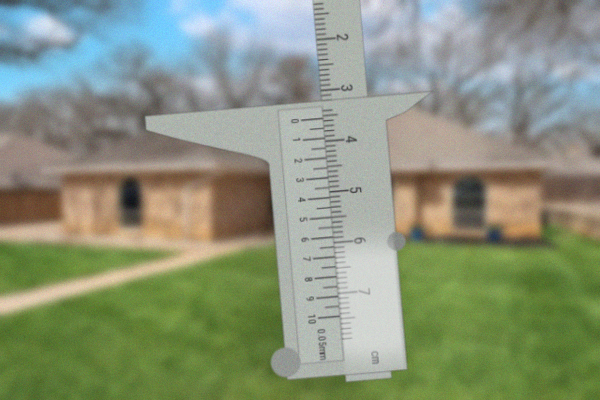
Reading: 35.5 mm
